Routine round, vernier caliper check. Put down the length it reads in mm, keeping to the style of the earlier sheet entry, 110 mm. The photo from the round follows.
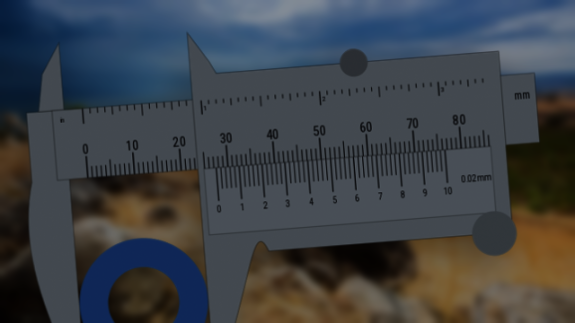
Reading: 27.5 mm
